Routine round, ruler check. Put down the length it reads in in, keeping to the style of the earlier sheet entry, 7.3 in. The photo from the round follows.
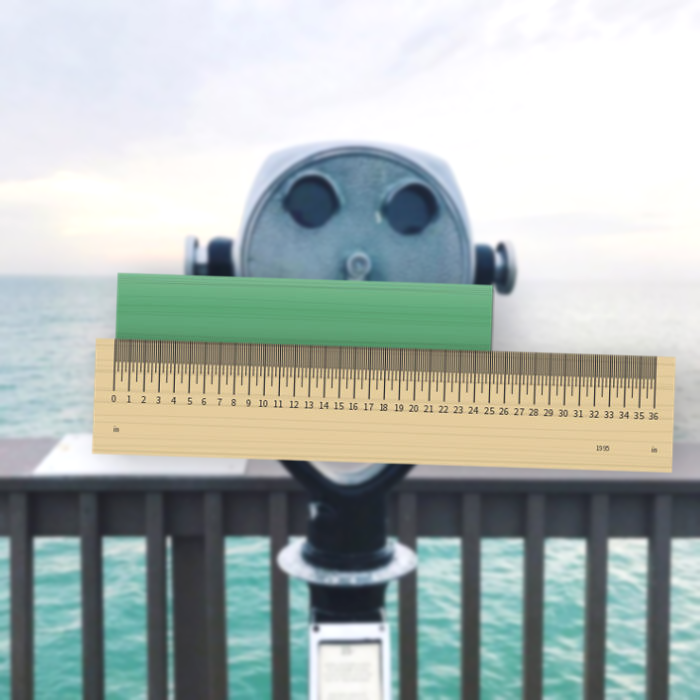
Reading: 25 in
